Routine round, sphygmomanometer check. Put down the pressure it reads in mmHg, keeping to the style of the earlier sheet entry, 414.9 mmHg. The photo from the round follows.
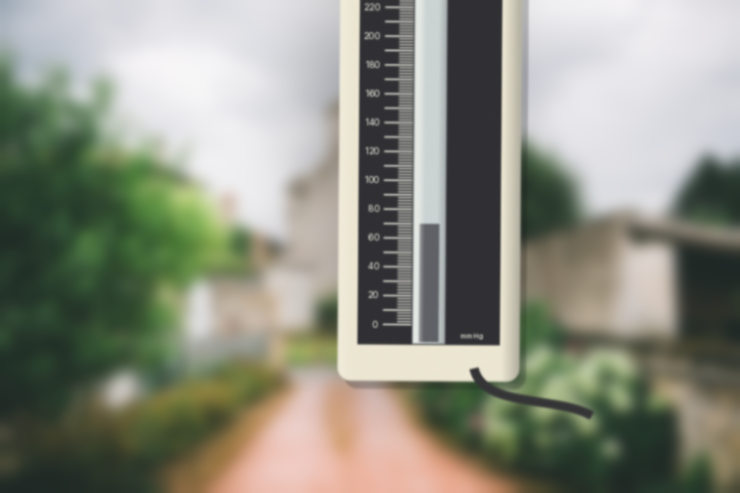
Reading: 70 mmHg
